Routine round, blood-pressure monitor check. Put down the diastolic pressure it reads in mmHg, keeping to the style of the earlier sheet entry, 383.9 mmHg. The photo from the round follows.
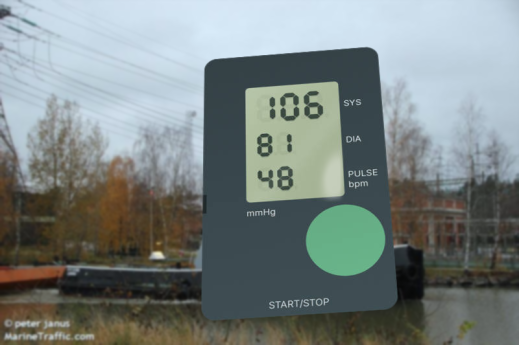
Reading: 81 mmHg
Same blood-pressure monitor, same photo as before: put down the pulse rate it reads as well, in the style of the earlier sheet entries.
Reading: 48 bpm
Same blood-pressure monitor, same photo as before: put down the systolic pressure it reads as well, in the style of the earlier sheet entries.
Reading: 106 mmHg
